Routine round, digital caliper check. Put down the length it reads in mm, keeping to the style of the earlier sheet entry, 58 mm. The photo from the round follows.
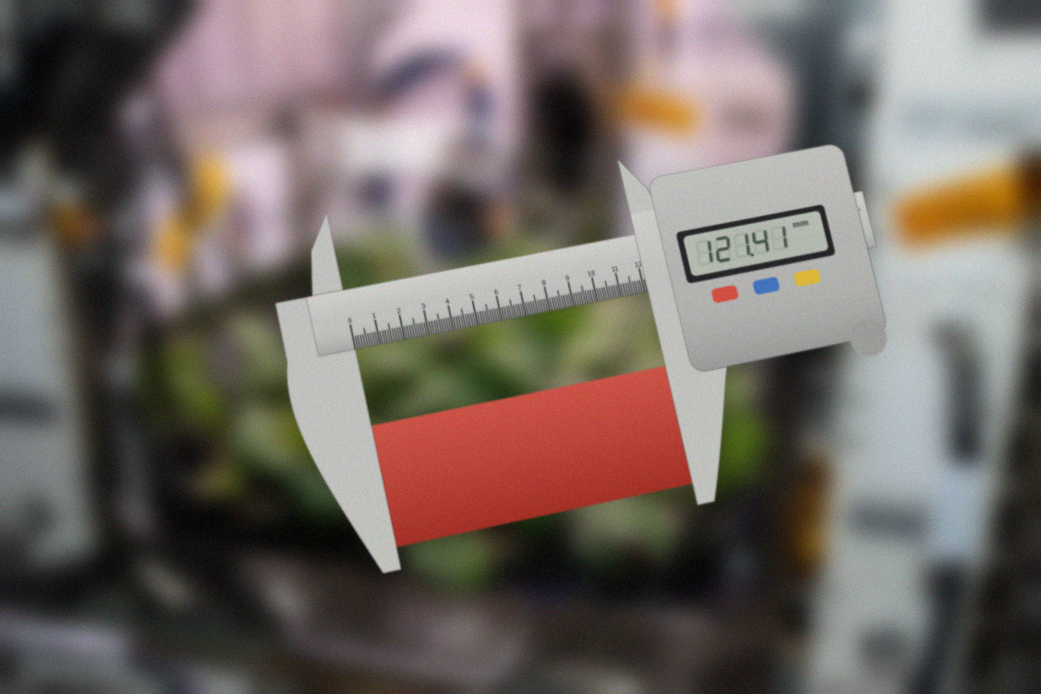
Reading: 121.41 mm
